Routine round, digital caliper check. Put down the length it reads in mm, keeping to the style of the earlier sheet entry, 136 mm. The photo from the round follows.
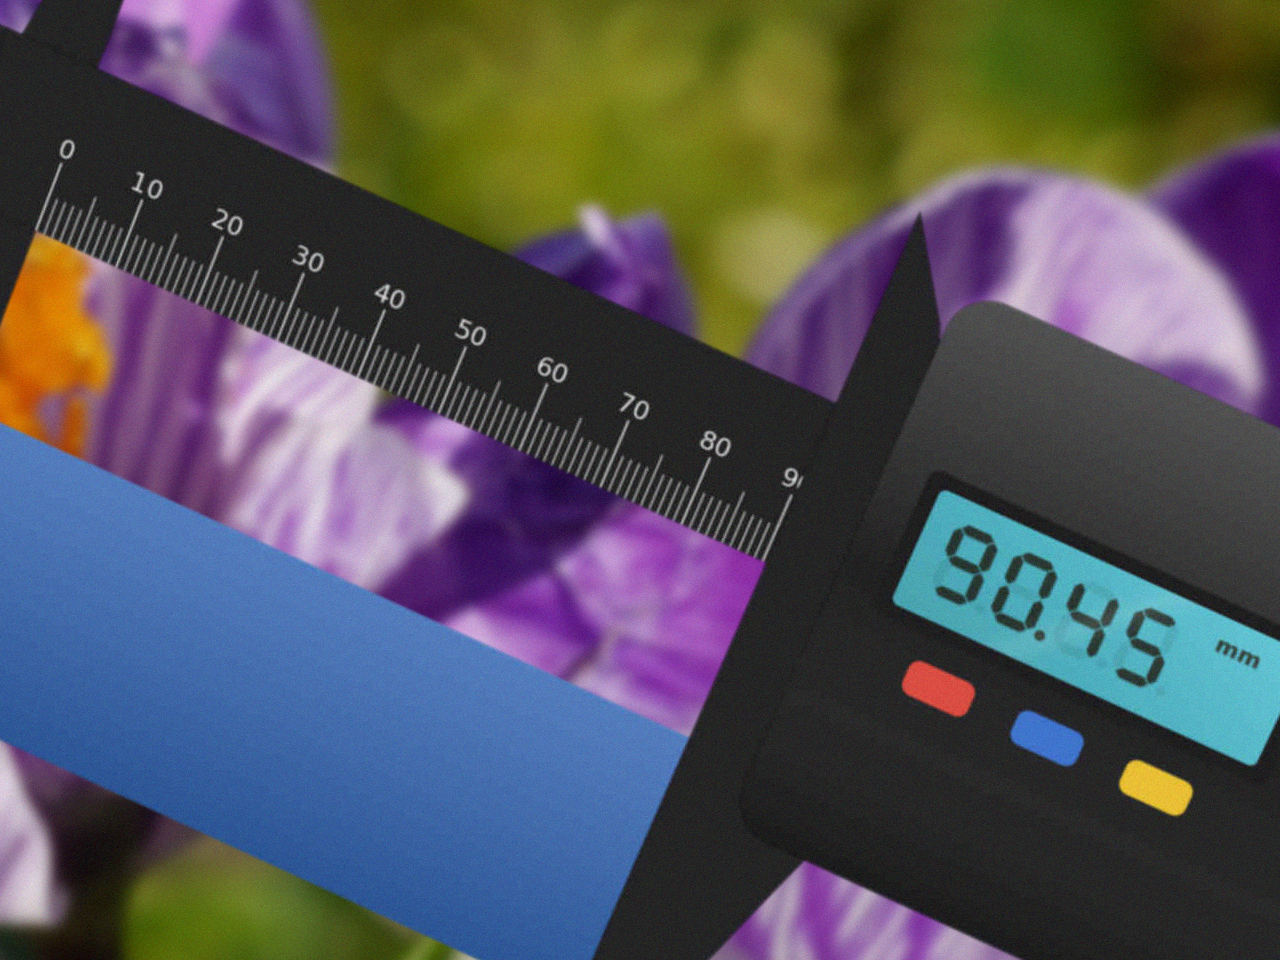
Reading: 90.45 mm
